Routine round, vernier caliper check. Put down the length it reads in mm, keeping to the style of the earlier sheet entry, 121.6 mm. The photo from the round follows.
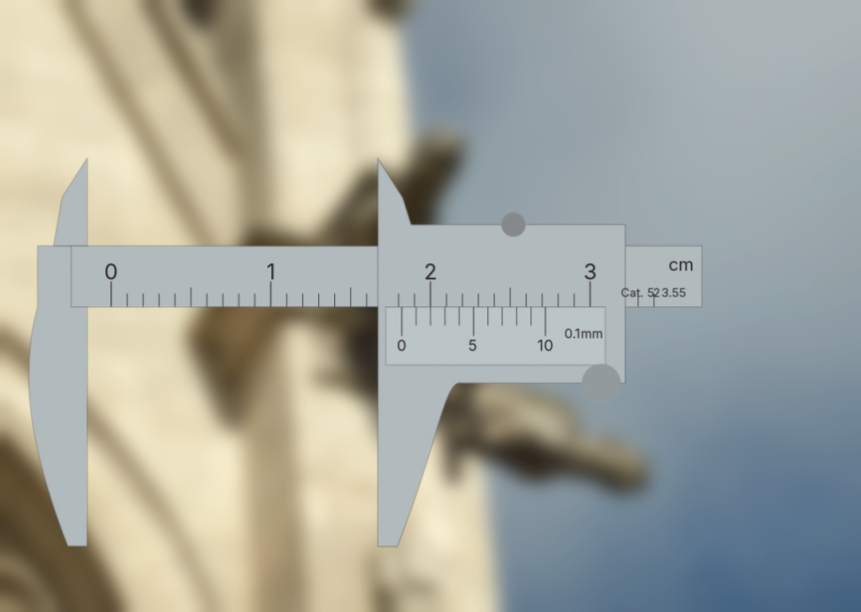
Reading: 18.2 mm
